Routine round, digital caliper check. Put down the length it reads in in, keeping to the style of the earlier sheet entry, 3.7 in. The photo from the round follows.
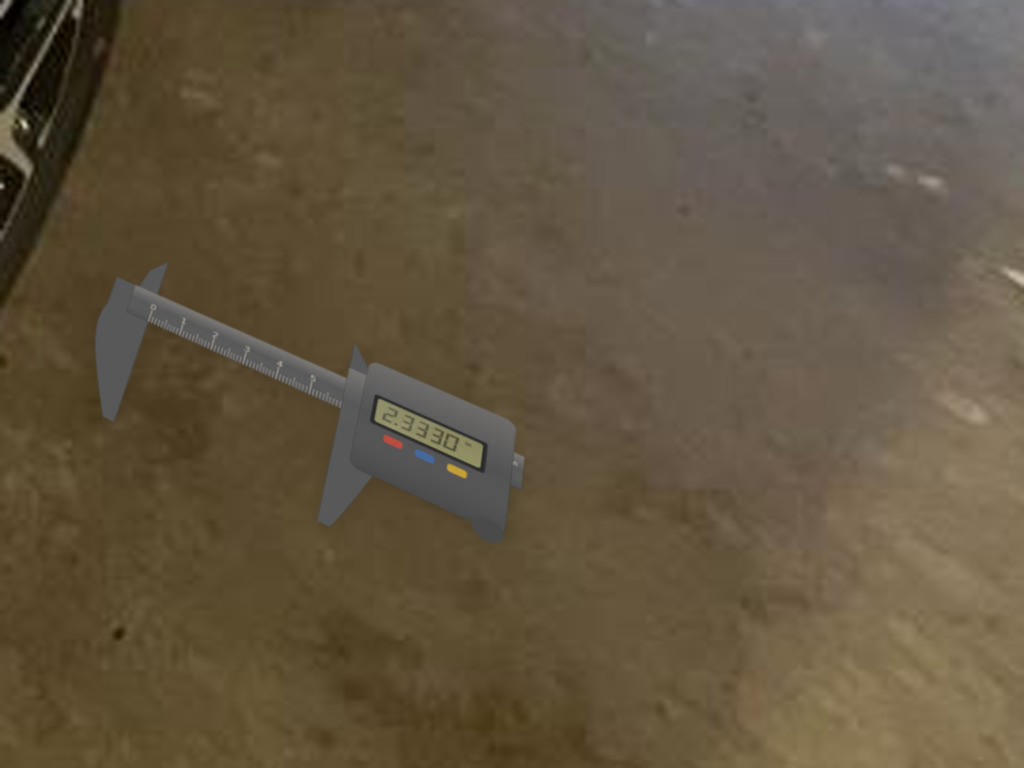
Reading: 2.3330 in
